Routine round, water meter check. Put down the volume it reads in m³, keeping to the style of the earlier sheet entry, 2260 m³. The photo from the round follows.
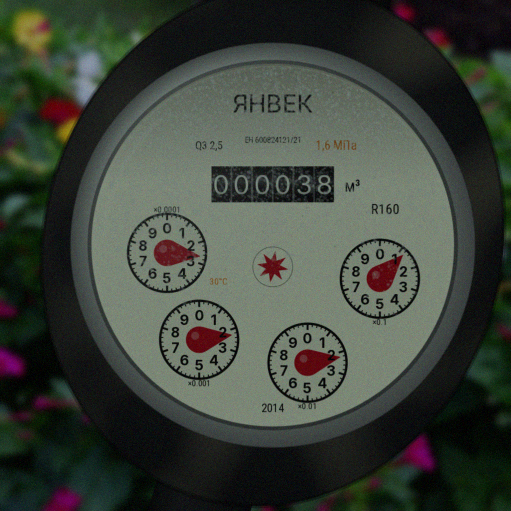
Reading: 38.1222 m³
